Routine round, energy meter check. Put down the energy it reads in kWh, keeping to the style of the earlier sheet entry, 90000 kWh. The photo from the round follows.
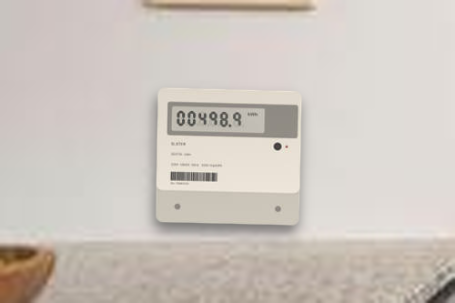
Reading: 498.9 kWh
